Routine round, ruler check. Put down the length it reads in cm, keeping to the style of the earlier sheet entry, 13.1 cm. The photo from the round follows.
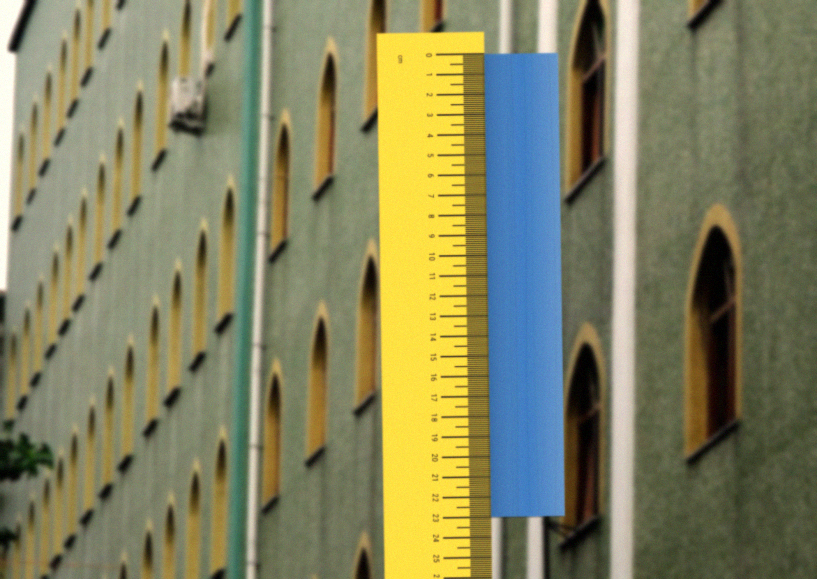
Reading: 23 cm
